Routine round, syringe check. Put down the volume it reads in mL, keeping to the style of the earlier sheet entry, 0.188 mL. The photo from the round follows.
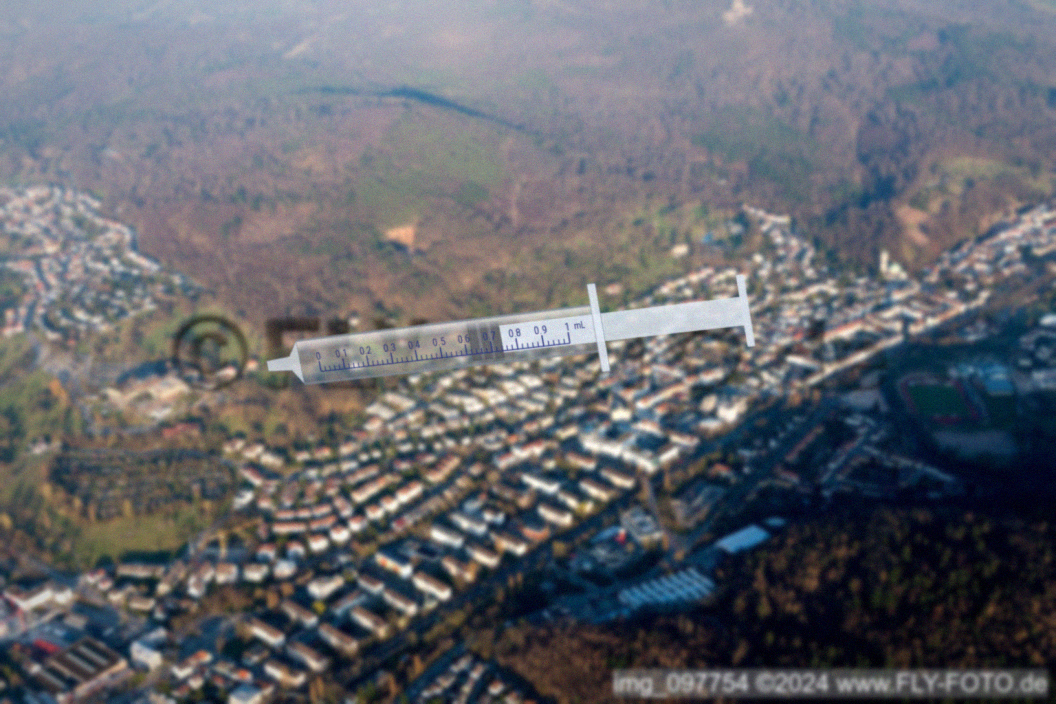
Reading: 0.62 mL
